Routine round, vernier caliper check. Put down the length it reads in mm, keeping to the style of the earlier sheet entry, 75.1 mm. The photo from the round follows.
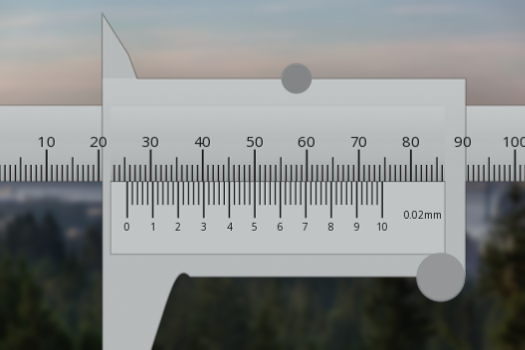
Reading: 25.5 mm
